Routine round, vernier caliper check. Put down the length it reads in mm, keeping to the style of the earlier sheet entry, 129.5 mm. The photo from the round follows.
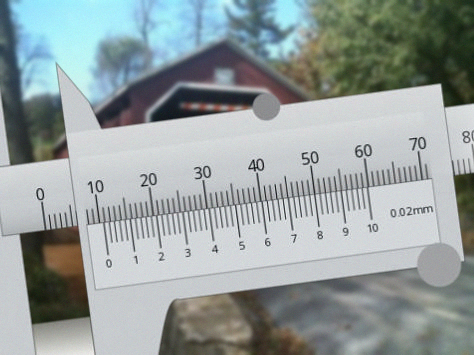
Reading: 10.8 mm
